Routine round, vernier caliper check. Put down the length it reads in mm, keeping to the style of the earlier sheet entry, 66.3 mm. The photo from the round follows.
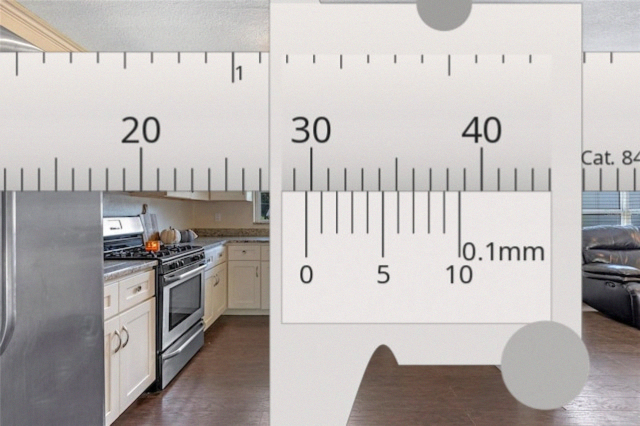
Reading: 29.7 mm
